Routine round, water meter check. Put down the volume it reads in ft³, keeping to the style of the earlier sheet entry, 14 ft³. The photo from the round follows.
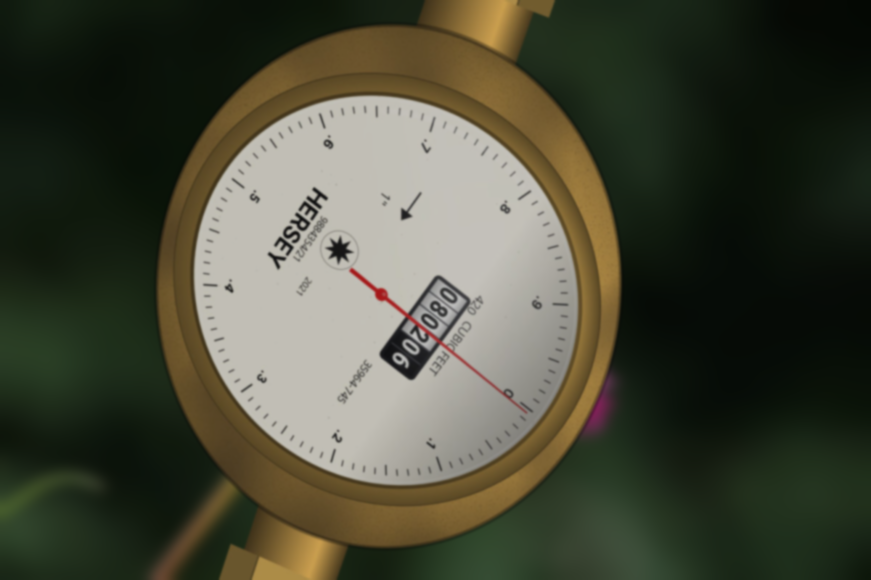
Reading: 80206.00 ft³
